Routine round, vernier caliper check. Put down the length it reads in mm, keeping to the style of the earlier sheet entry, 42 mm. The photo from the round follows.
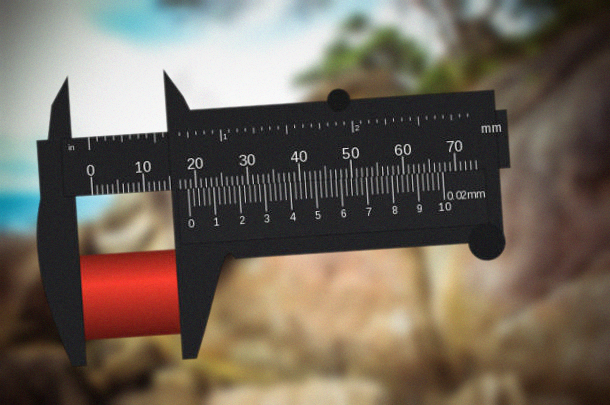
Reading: 18.5 mm
